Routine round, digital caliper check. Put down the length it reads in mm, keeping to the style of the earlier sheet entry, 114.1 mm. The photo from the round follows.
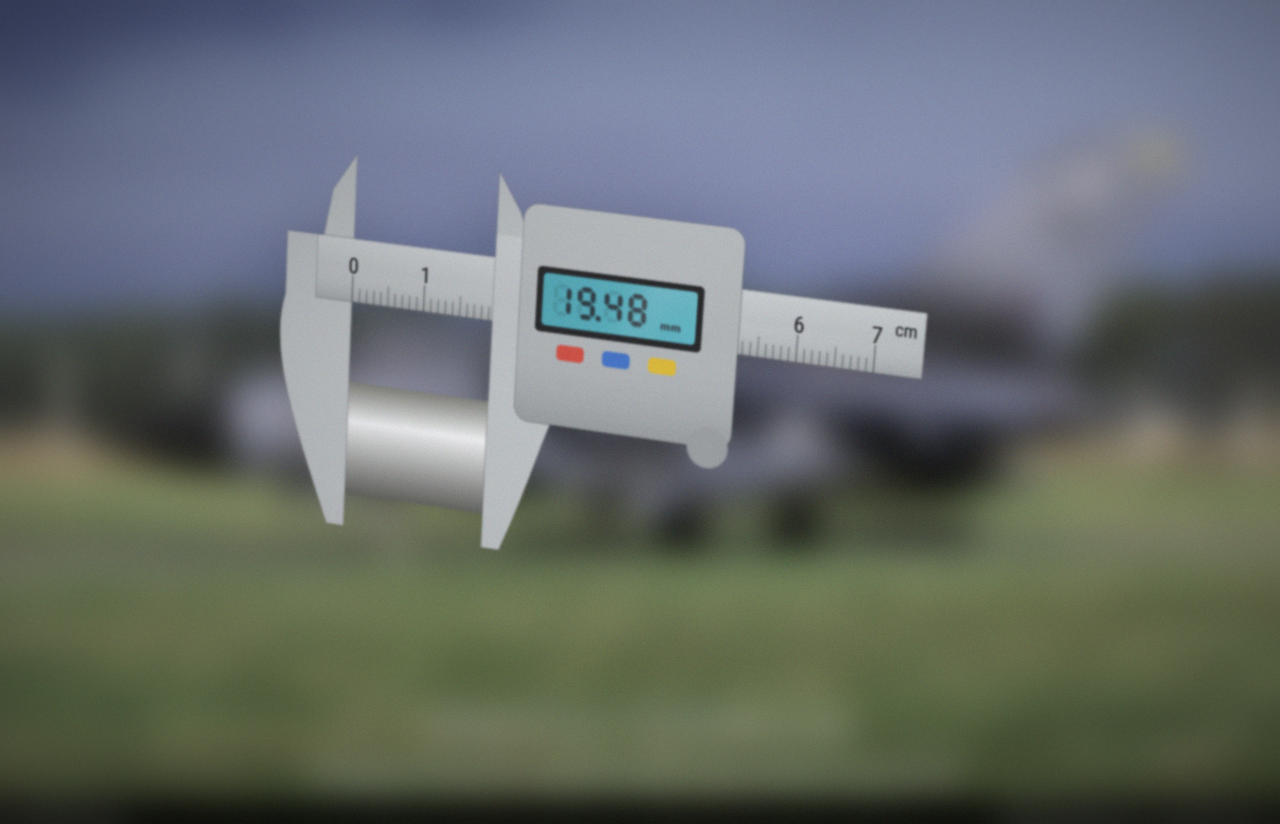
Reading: 19.48 mm
